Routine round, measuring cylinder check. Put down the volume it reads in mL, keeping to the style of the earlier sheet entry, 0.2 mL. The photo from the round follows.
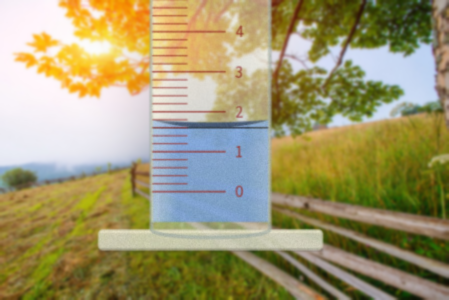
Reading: 1.6 mL
